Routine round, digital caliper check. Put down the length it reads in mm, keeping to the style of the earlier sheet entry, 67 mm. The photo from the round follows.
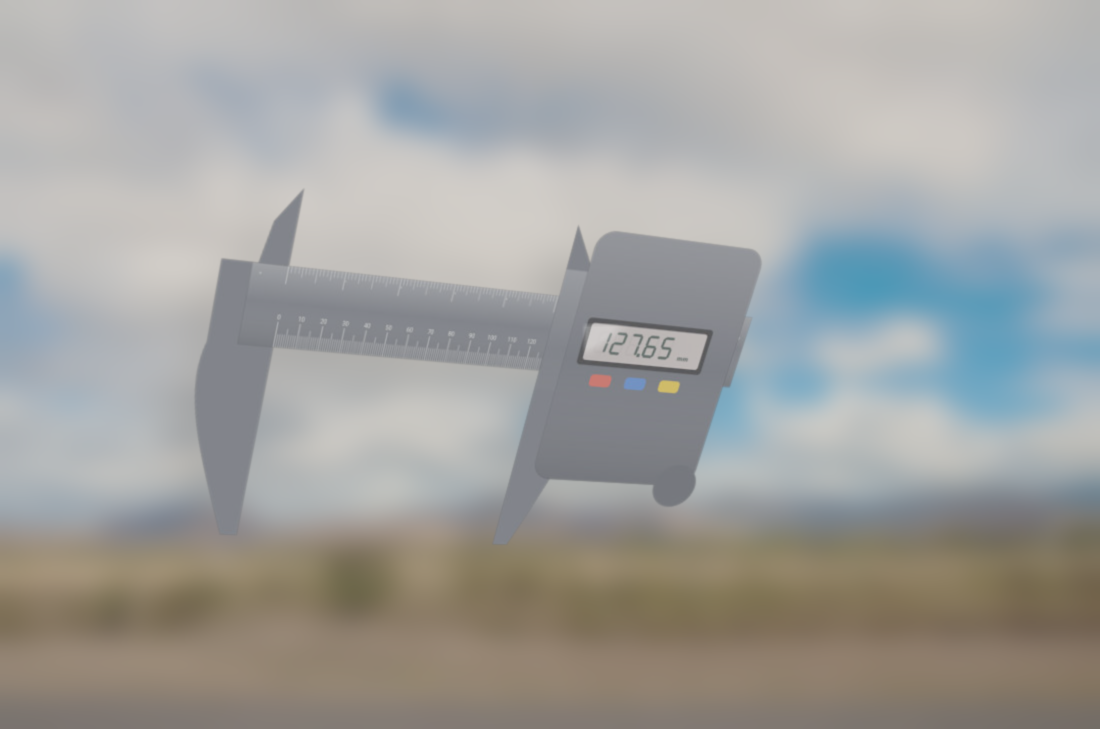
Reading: 127.65 mm
